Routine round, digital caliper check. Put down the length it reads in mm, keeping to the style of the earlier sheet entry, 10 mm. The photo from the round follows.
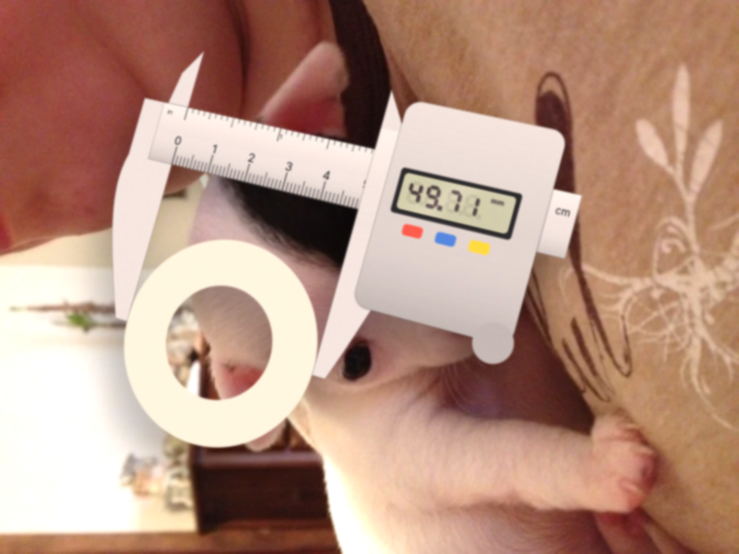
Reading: 49.71 mm
